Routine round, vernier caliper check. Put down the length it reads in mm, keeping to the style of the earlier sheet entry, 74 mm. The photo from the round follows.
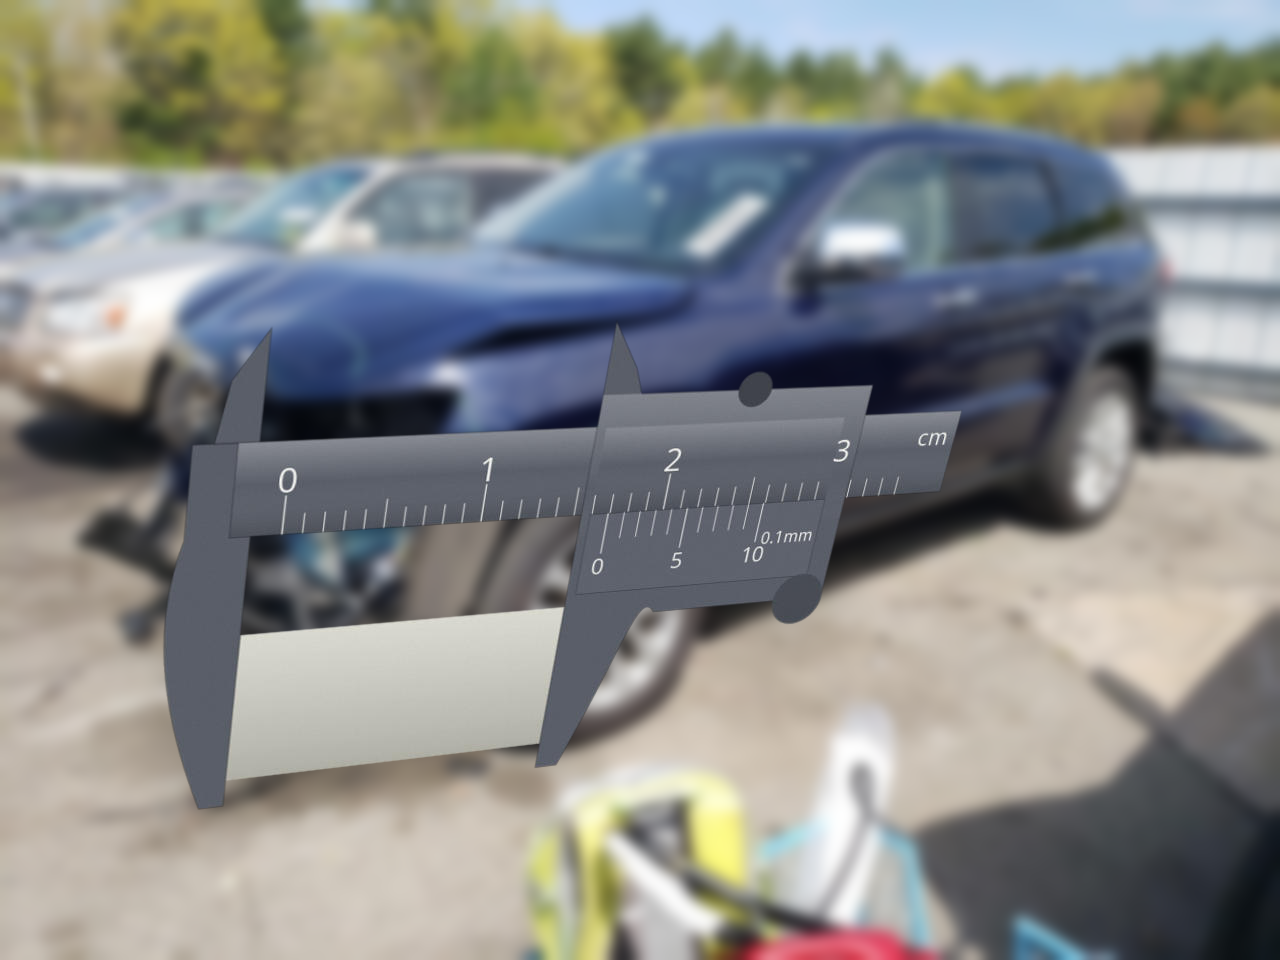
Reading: 16.9 mm
